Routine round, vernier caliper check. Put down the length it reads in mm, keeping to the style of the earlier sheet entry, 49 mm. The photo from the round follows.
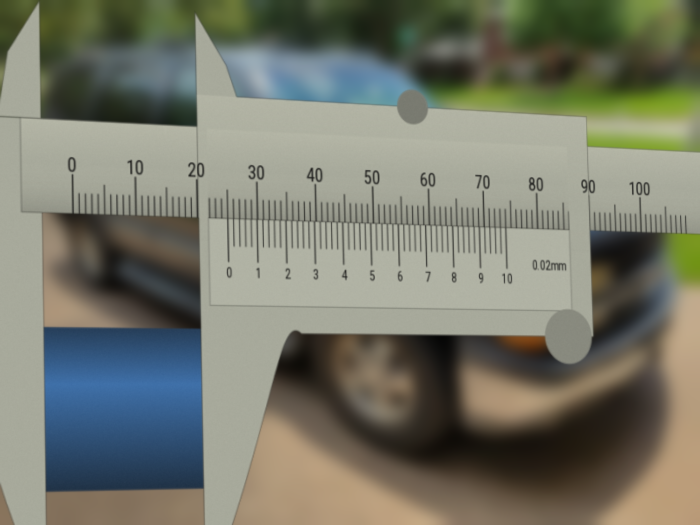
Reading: 25.0 mm
